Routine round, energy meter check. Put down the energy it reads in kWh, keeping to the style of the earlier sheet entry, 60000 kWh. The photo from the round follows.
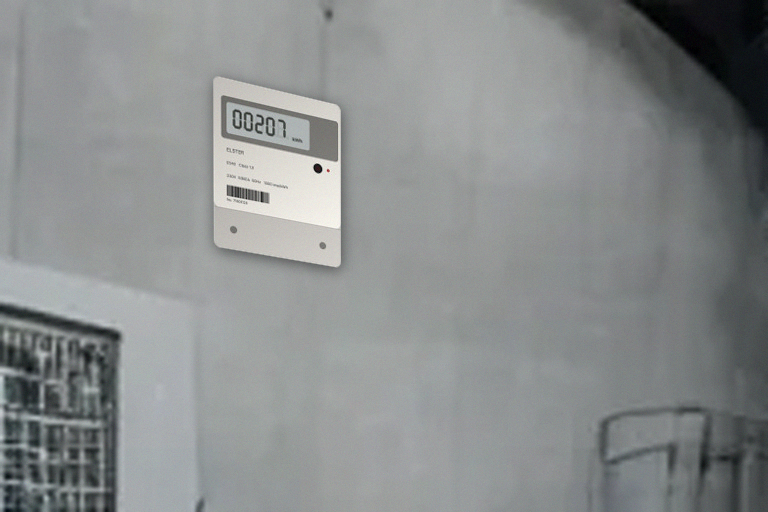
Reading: 207 kWh
